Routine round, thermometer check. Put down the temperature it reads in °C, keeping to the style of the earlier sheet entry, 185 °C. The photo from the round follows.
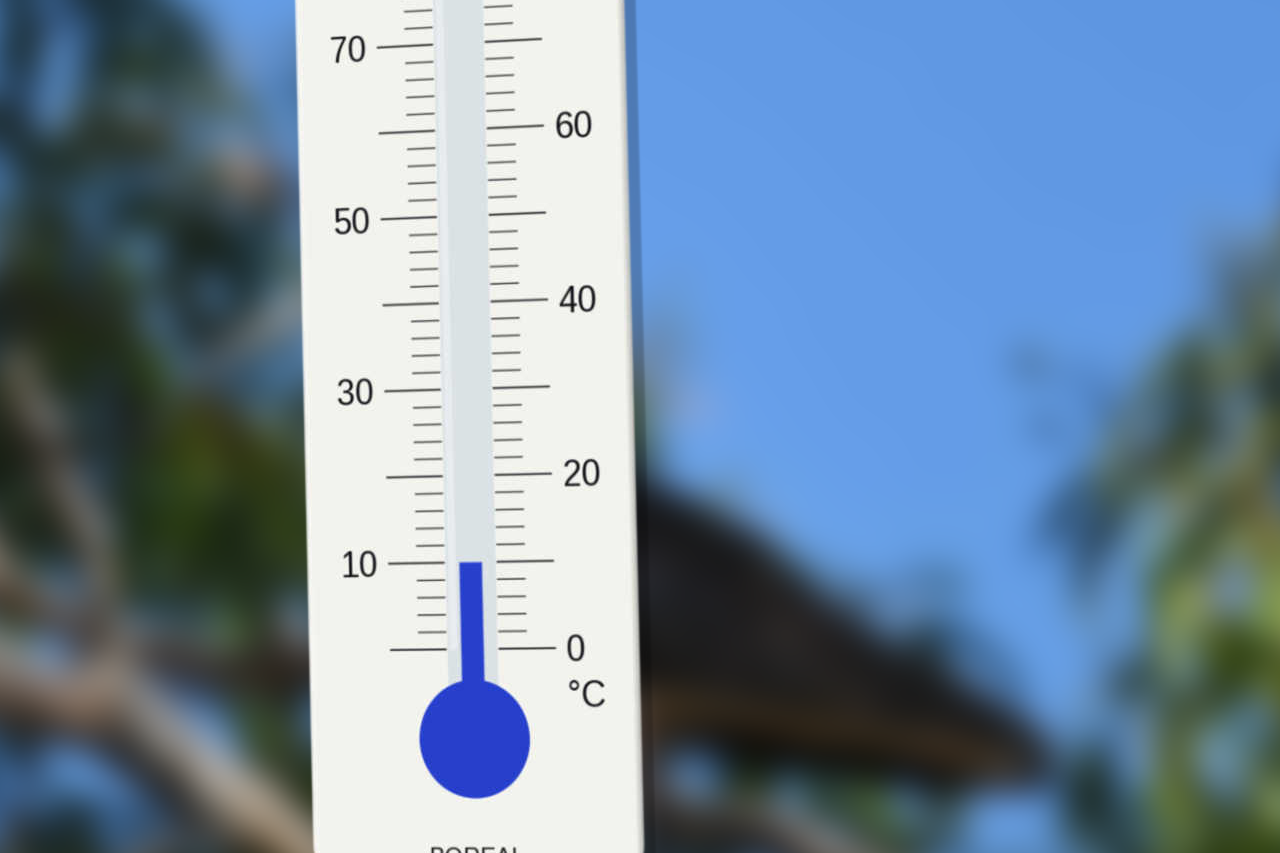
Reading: 10 °C
